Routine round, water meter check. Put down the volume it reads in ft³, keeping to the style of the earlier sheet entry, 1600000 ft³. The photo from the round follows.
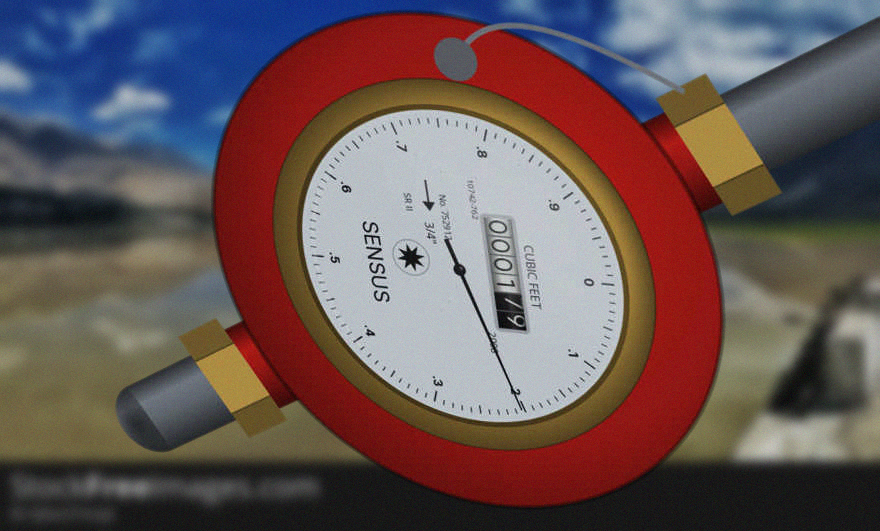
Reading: 179.20 ft³
